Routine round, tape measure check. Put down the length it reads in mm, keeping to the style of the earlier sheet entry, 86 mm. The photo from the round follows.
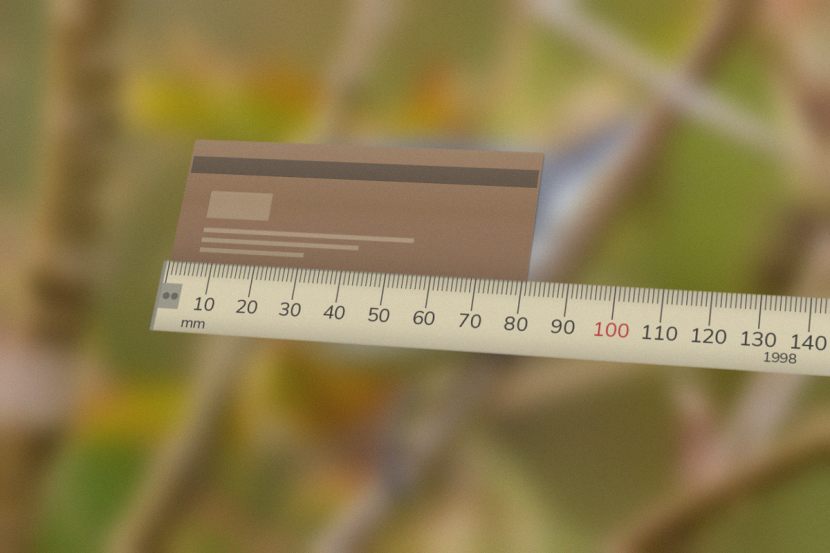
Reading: 81 mm
